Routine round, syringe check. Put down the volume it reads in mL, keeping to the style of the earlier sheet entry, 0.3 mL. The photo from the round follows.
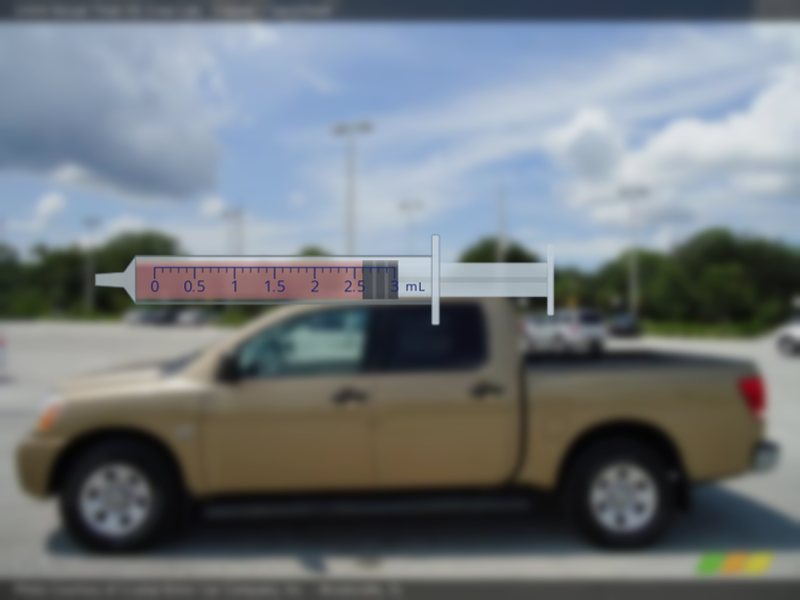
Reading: 2.6 mL
